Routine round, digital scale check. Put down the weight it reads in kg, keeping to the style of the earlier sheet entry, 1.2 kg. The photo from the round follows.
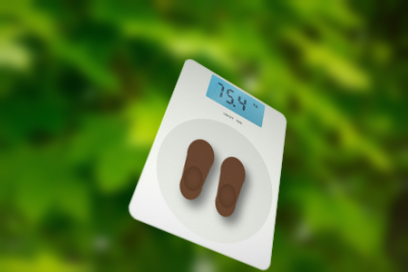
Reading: 75.4 kg
